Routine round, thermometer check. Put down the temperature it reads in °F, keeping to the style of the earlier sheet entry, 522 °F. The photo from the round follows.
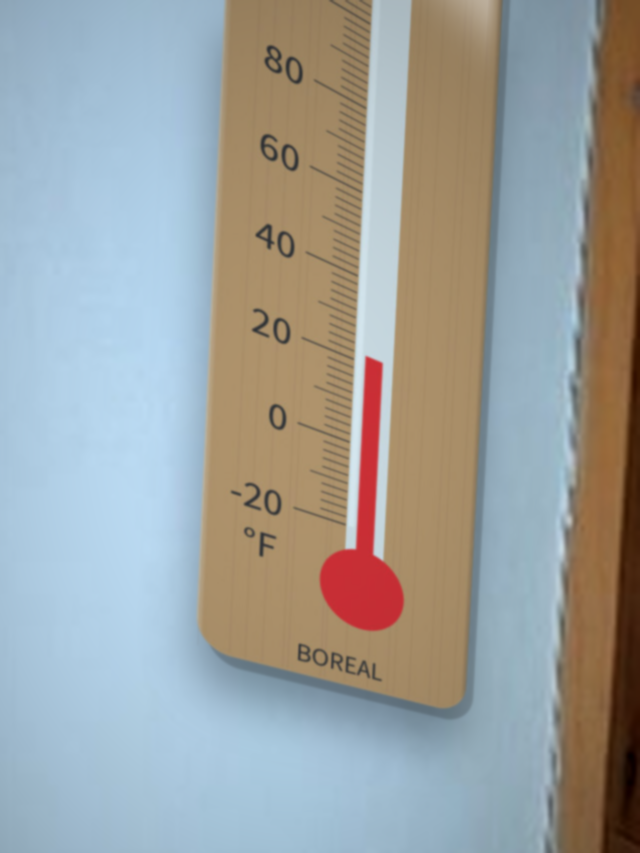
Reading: 22 °F
